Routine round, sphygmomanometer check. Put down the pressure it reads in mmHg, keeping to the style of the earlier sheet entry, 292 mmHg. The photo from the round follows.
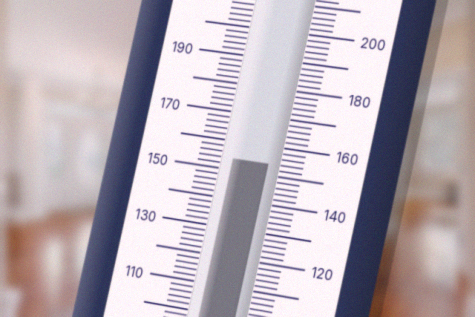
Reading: 154 mmHg
